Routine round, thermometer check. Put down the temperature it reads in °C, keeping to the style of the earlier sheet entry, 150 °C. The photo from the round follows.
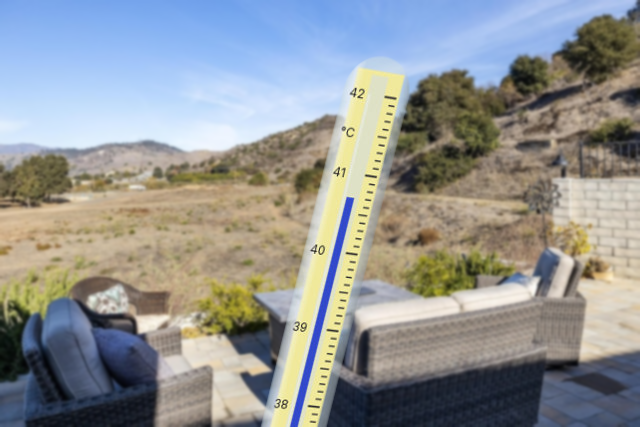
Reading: 40.7 °C
